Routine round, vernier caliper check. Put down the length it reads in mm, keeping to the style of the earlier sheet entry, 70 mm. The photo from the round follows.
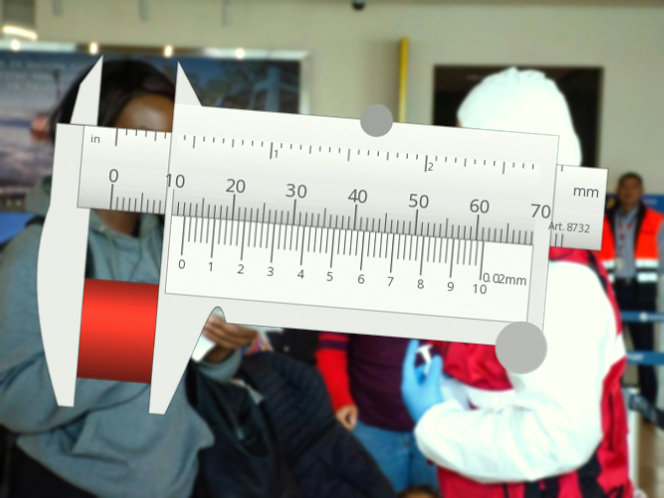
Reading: 12.2 mm
